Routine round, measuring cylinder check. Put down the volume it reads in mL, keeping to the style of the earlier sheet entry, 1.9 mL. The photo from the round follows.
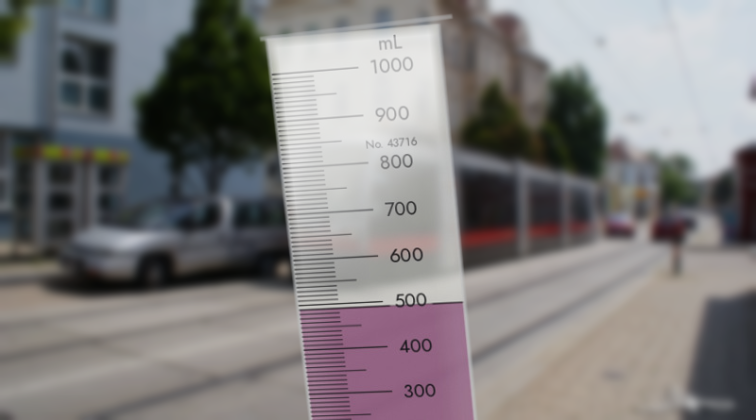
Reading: 490 mL
